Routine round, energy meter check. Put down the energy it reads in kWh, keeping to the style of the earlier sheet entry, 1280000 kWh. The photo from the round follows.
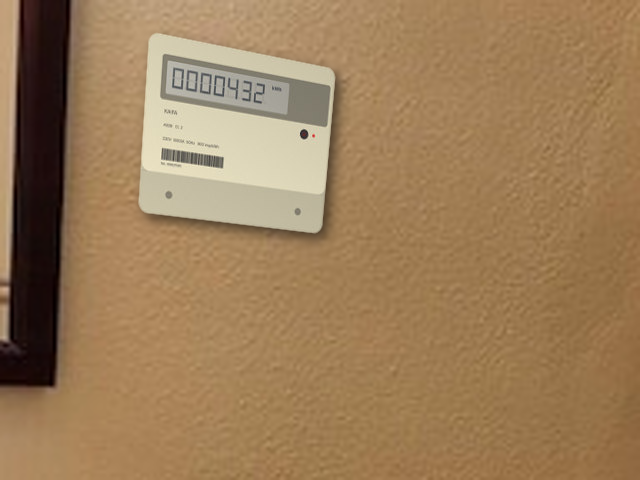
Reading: 432 kWh
